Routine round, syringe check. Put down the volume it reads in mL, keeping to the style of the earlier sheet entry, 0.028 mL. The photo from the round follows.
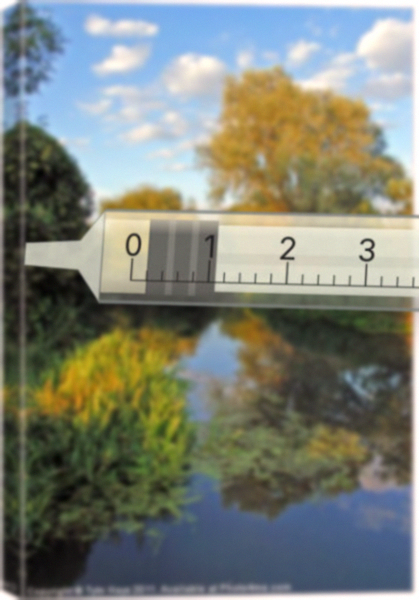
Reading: 0.2 mL
